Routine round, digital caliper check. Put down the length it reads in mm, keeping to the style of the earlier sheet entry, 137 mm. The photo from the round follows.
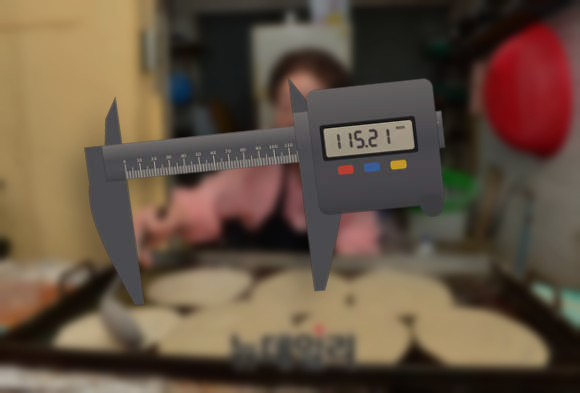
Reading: 115.21 mm
